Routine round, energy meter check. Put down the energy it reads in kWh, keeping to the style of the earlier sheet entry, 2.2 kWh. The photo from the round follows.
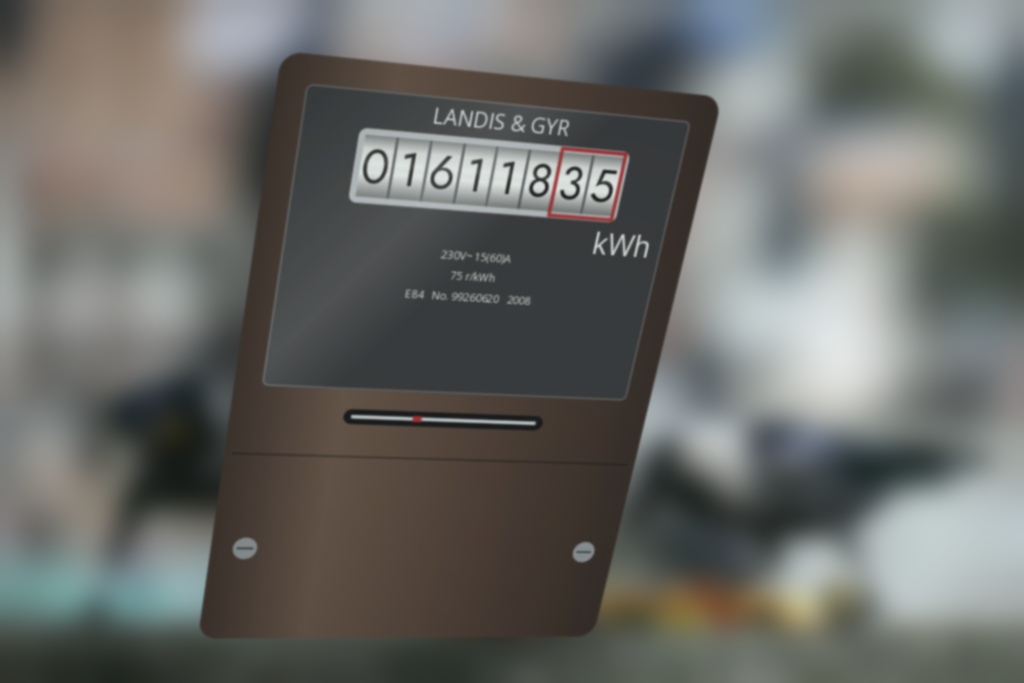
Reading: 16118.35 kWh
